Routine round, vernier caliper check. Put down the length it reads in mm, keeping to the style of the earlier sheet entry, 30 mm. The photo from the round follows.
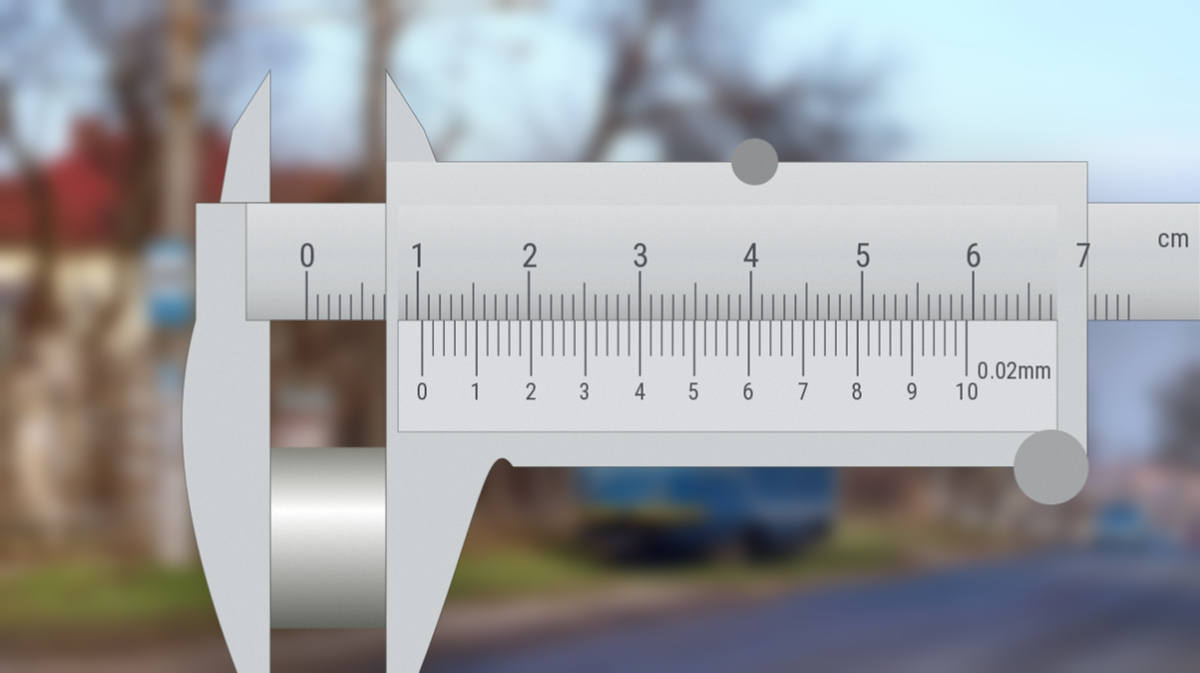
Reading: 10.4 mm
